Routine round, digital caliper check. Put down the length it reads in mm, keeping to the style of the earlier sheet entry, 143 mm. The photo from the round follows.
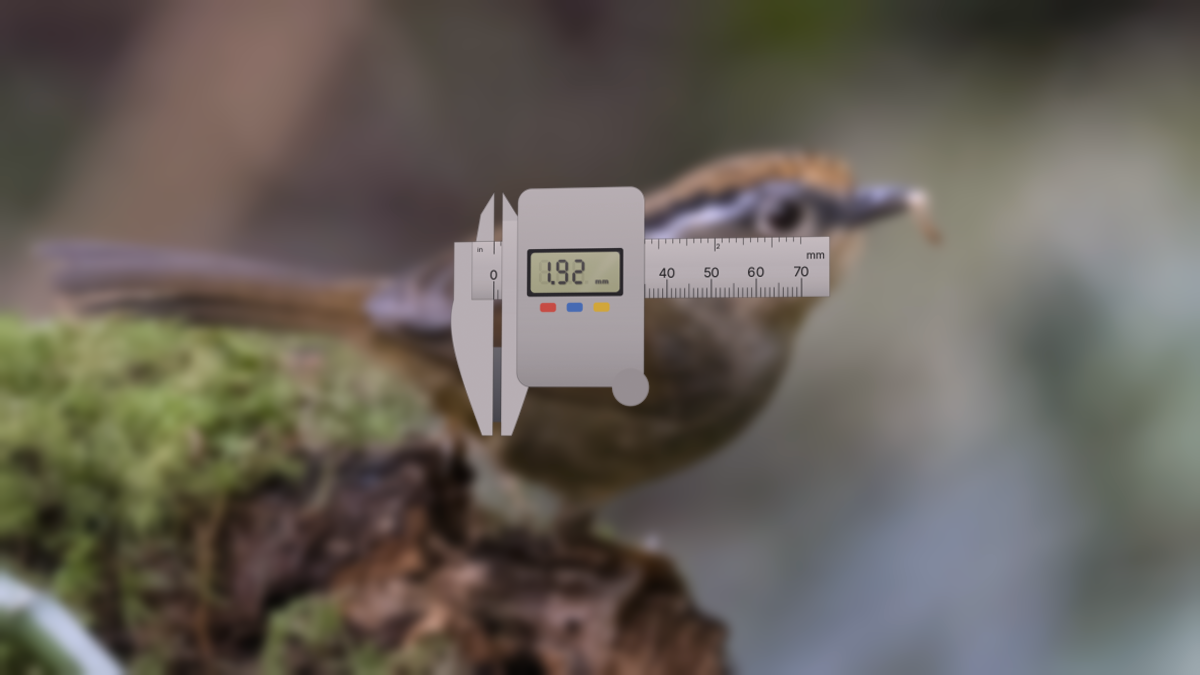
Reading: 1.92 mm
